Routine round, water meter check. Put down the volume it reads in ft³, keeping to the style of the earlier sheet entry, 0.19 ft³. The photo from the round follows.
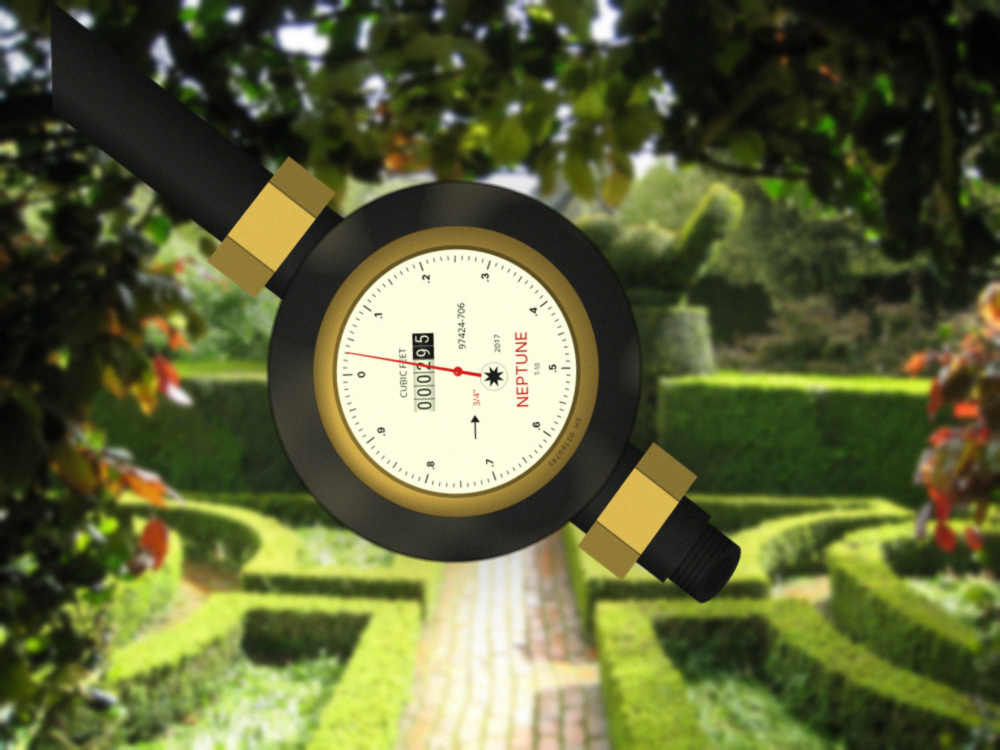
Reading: 295.03 ft³
